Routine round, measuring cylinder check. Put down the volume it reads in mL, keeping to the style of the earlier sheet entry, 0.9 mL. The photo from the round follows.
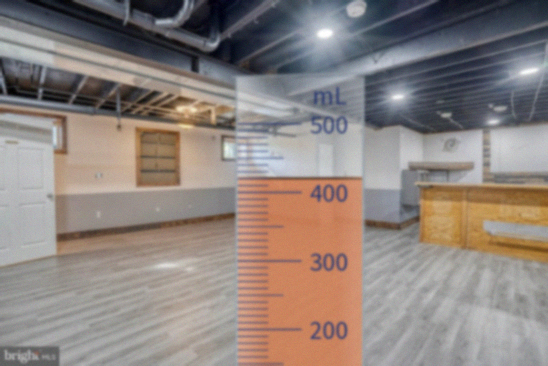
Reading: 420 mL
